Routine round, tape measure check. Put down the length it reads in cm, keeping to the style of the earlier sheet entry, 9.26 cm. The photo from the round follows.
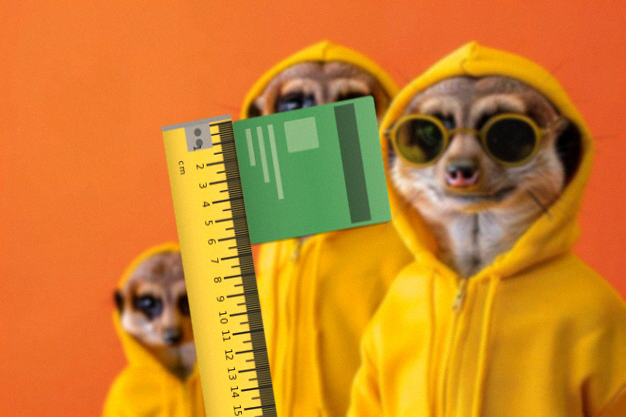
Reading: 6.5 cm
